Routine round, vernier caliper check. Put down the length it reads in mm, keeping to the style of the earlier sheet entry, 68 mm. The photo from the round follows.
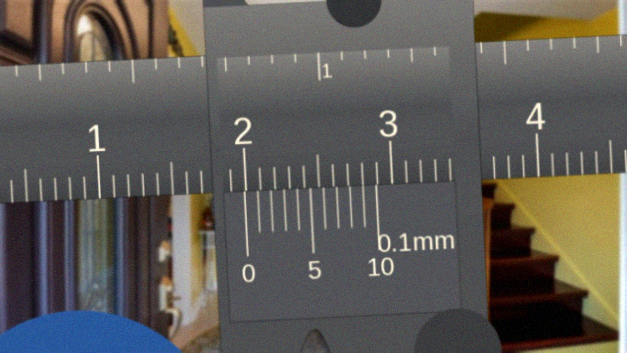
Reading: 19.9 mm
